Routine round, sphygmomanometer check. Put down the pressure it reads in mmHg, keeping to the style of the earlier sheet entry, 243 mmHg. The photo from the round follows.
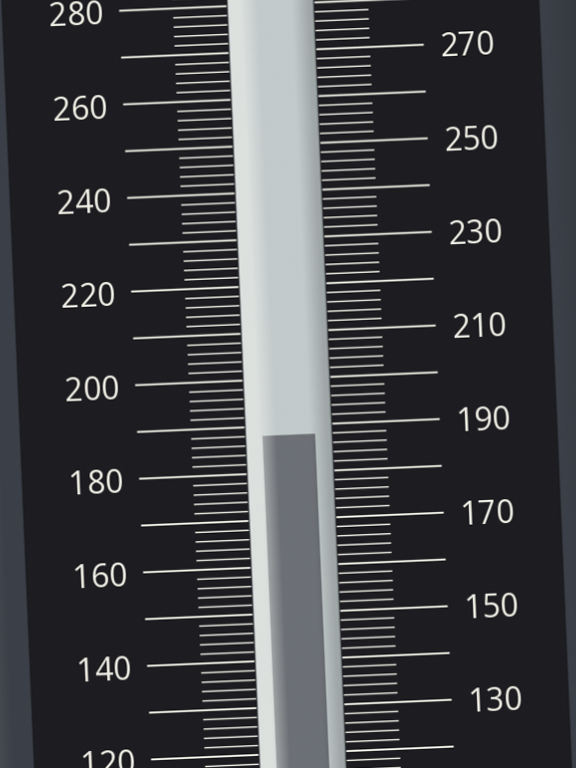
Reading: 188 mmHg
